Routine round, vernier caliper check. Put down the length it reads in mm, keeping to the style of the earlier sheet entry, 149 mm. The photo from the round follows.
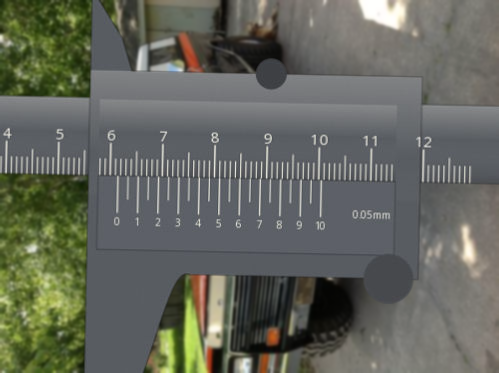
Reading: 61.5 mm
